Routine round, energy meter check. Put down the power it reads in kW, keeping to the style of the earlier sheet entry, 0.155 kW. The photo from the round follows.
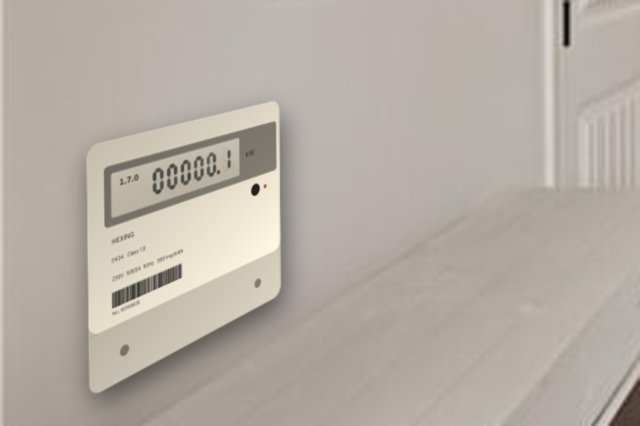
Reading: 0.1 kW
